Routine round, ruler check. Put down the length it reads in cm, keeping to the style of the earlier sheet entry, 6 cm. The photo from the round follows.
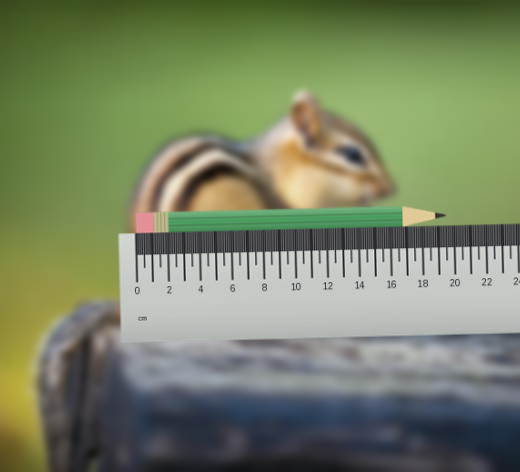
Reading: 19.5 cm
